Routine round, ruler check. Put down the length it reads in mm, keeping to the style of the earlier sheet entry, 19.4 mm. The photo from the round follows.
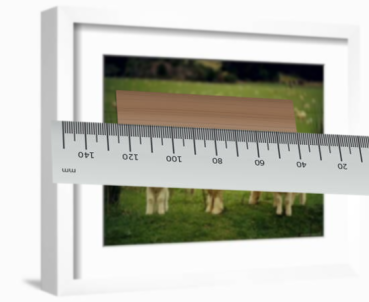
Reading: 85 mm
